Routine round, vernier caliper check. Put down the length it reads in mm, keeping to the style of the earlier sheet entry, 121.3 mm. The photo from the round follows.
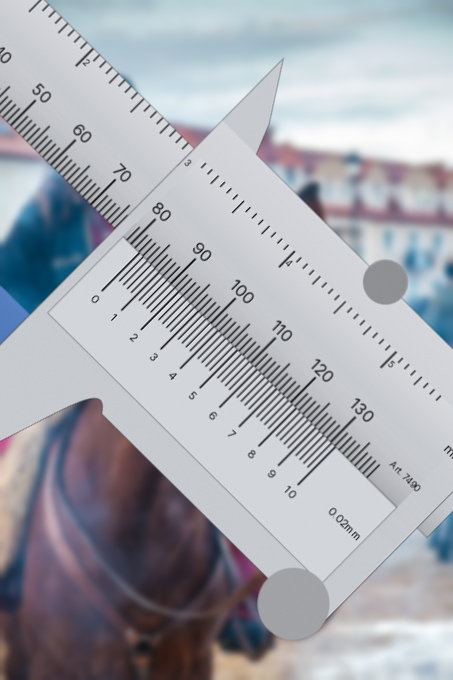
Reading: 82.2 mm
